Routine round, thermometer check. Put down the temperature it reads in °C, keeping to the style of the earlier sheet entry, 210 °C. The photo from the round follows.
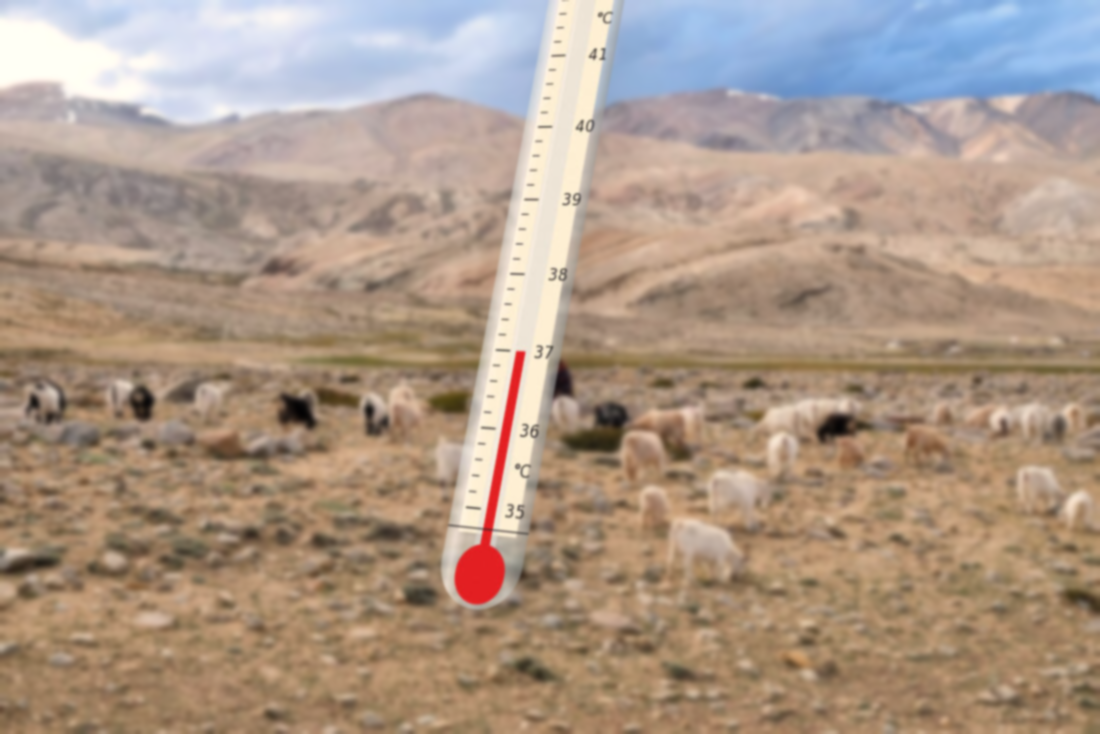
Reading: 37 °C
